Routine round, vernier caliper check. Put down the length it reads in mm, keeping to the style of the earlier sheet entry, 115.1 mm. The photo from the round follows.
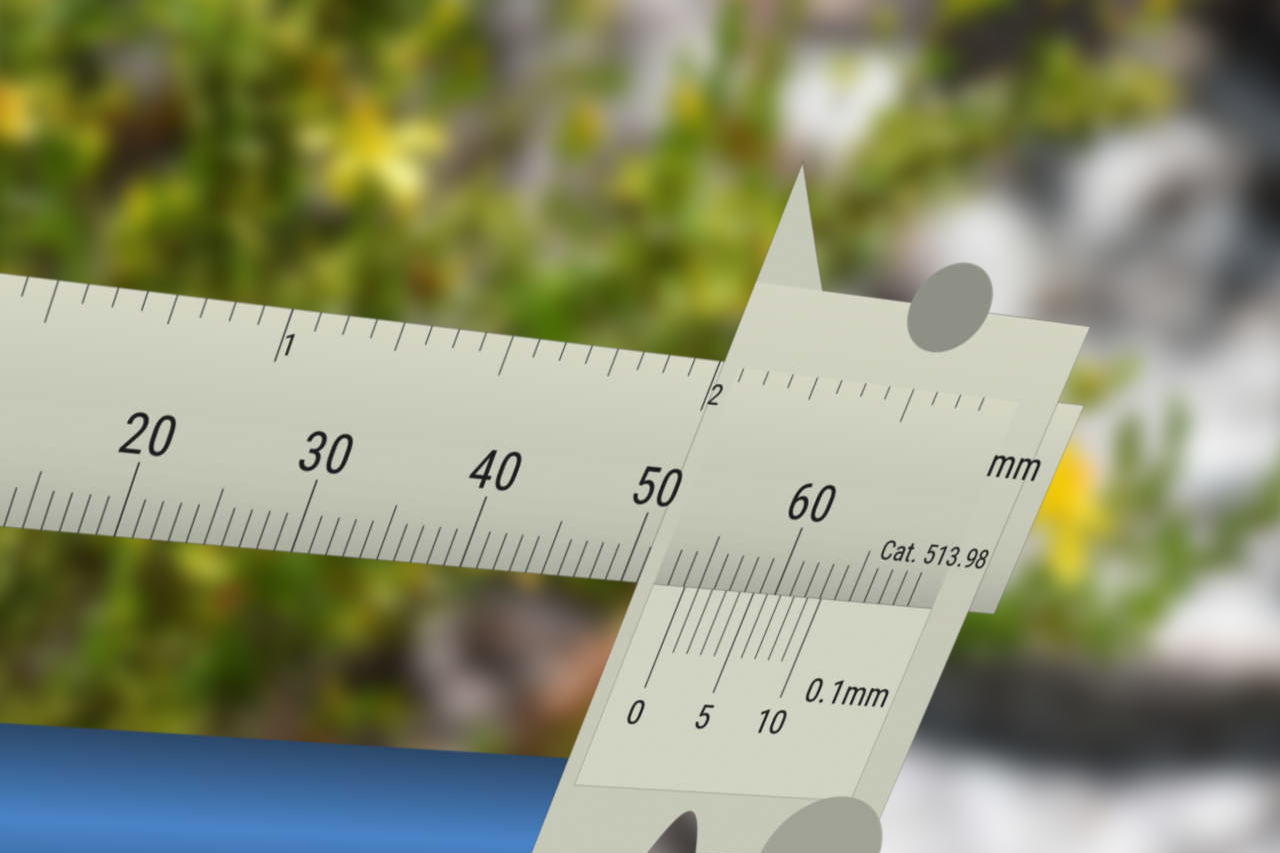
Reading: 54.1 mm
